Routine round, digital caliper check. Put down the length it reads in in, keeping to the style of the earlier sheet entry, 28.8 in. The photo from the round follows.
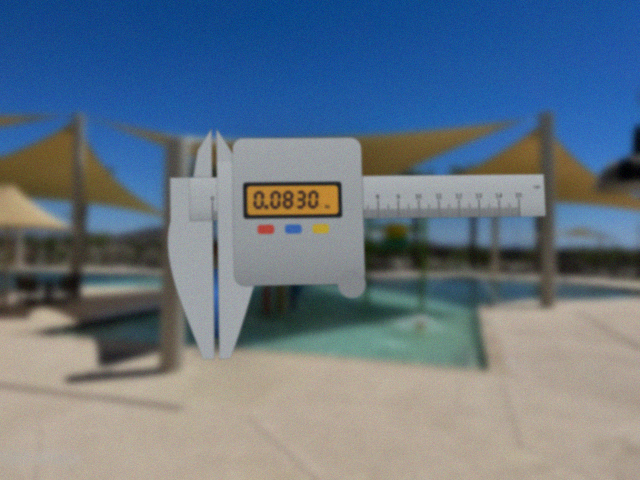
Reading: 0.0830 in
